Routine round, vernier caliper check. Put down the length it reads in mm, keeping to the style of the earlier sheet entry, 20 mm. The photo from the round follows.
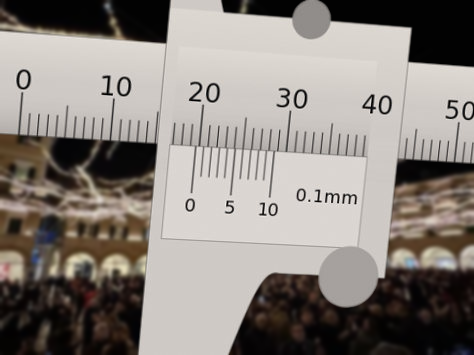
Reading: 19.6 mm
